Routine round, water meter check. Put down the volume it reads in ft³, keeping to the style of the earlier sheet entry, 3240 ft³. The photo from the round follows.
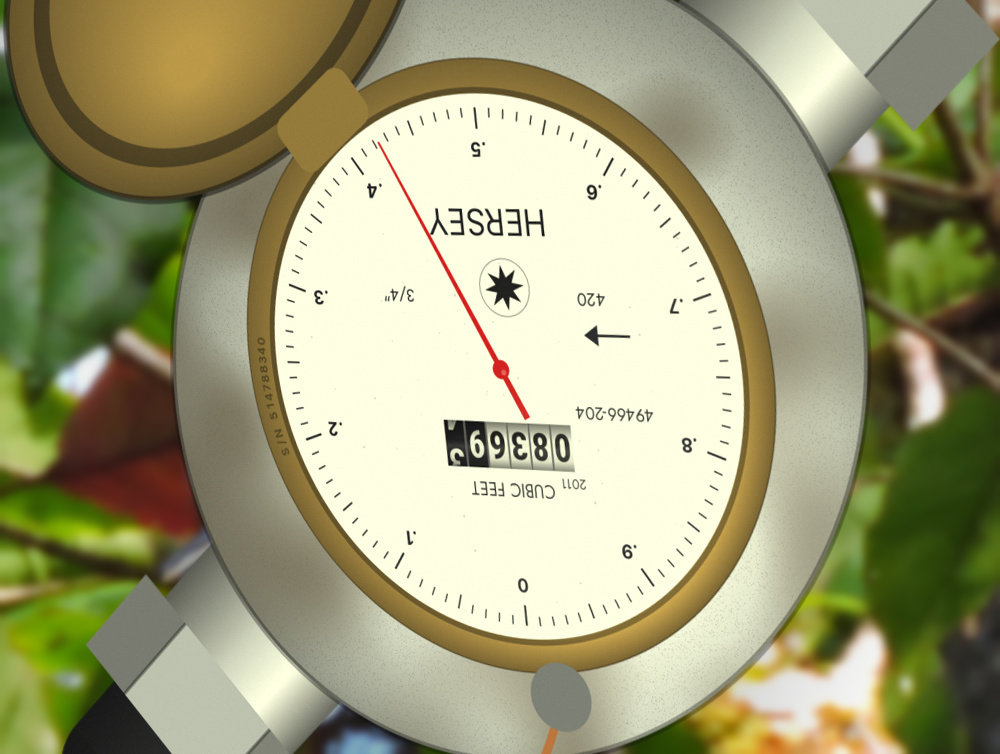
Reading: 83693.42 ft³
